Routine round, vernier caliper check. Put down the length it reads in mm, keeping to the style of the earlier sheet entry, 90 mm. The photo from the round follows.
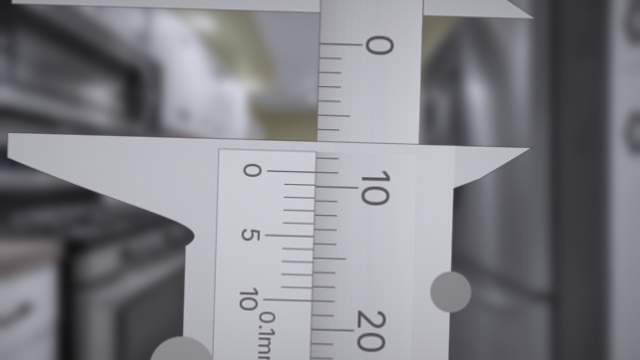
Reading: 9.0 mm
